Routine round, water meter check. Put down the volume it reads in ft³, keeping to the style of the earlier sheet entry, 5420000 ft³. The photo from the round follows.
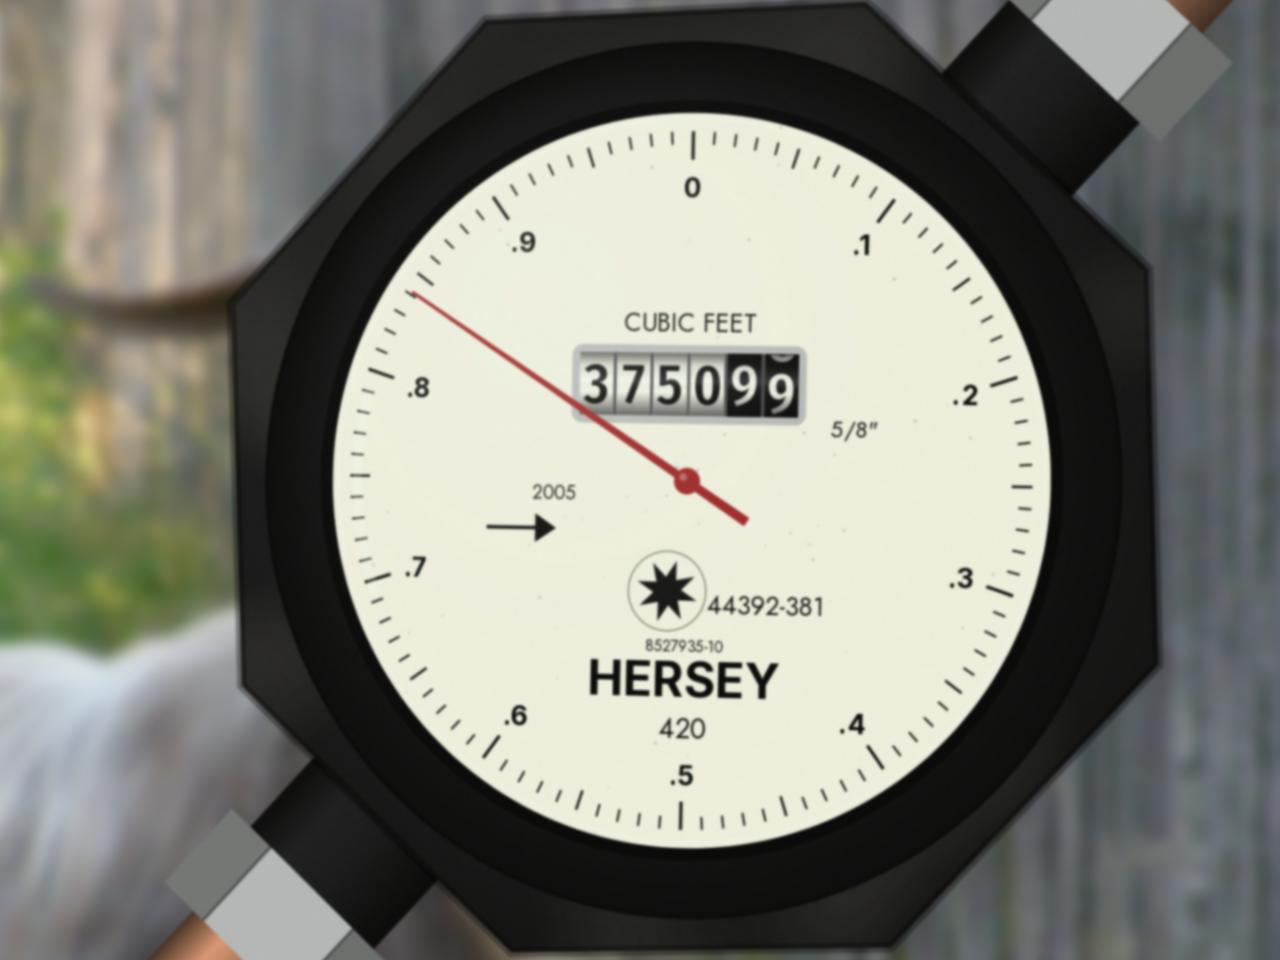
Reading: 375098.84 ft³
